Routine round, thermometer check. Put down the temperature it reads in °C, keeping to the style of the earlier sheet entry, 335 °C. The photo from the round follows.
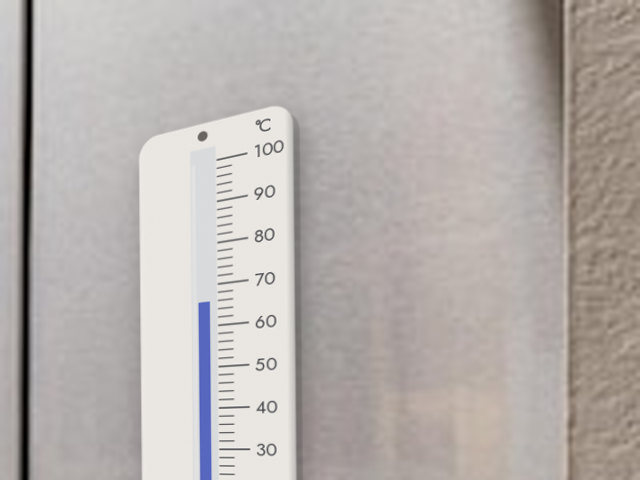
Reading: 66 °C
